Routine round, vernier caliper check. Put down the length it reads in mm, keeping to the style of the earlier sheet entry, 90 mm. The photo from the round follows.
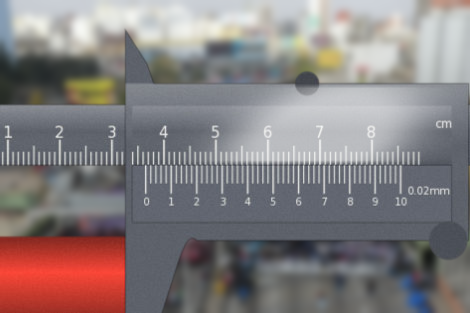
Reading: 36.5 mm
